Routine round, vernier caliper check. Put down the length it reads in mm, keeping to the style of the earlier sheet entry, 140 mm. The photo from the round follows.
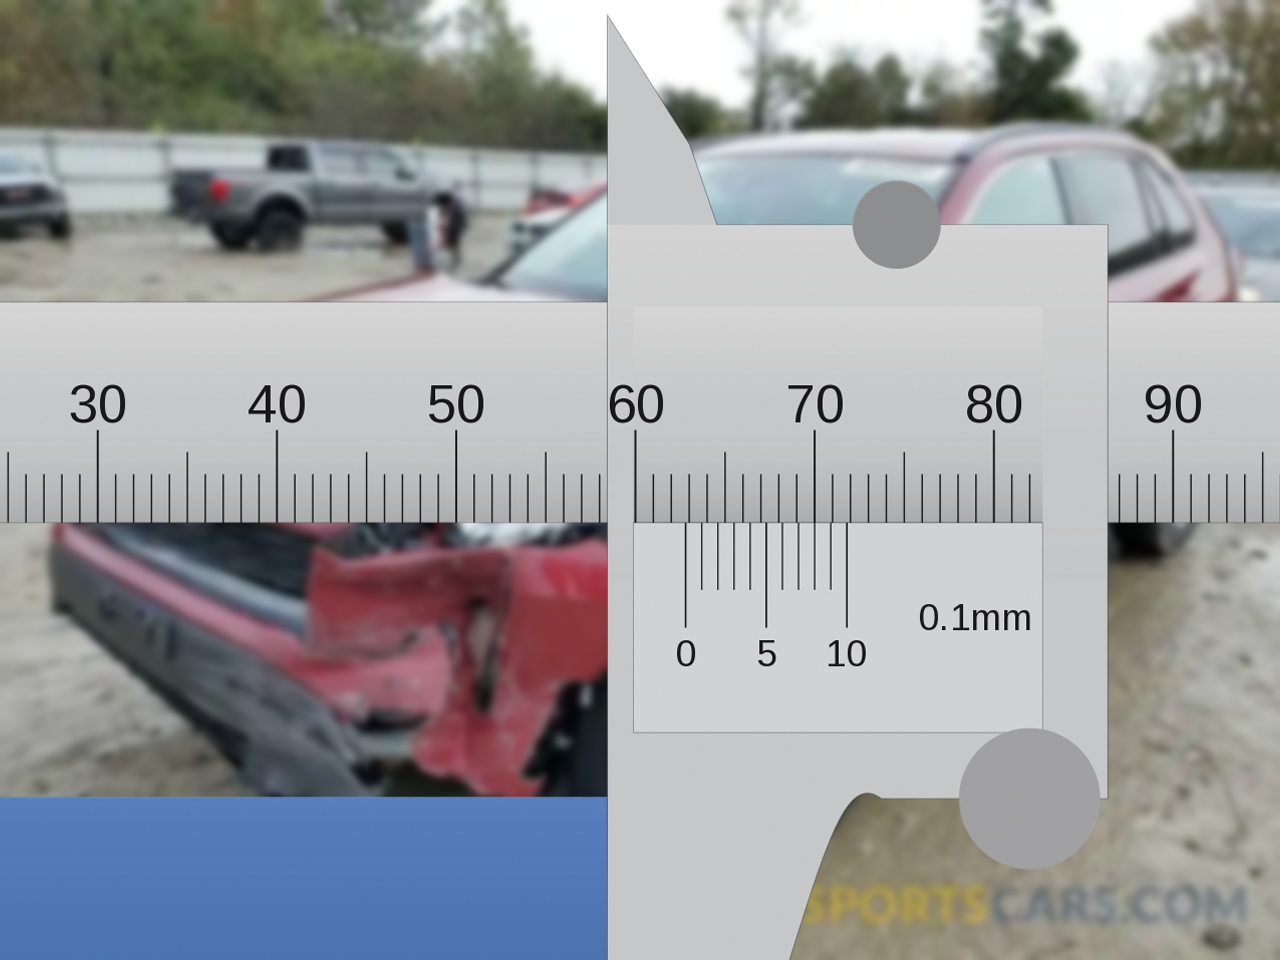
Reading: 62.8 mm
